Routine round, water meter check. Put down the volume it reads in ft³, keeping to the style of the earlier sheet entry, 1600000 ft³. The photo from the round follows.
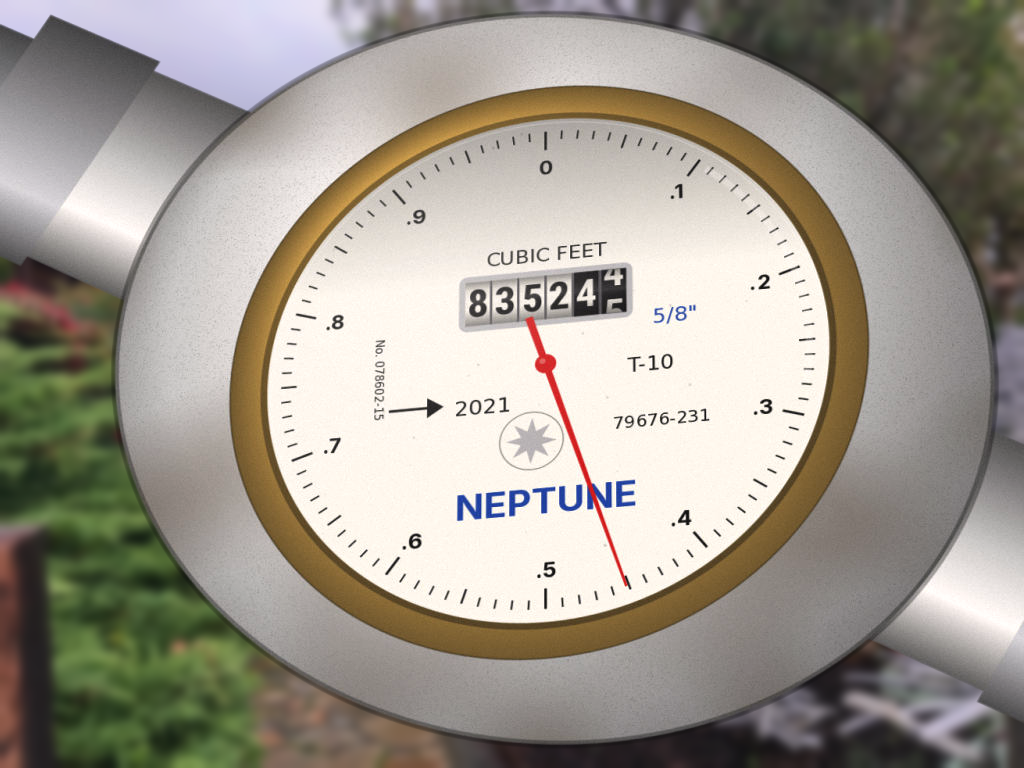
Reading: 835244.45 ft³
